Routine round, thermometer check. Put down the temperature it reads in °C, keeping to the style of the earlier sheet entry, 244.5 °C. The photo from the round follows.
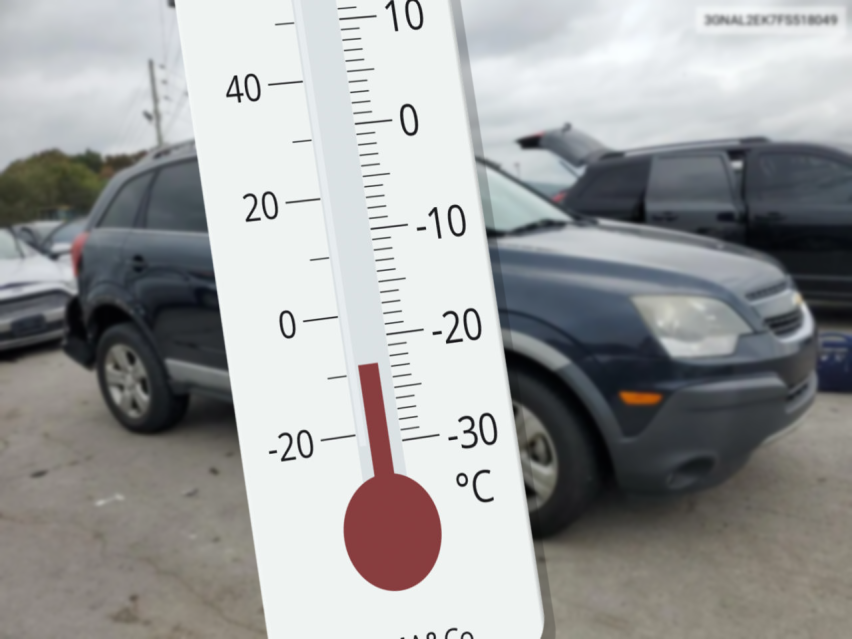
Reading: -22.5 °C
